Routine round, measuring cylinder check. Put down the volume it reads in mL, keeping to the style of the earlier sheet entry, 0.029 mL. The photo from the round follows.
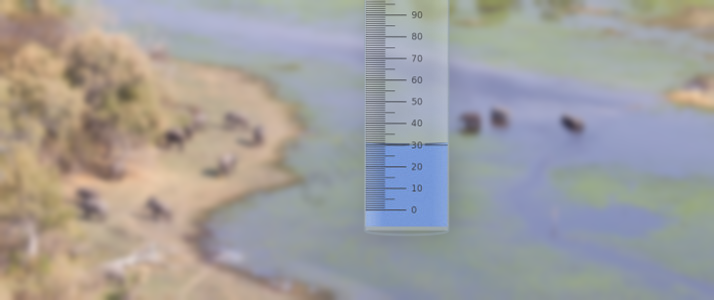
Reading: 30 mL
